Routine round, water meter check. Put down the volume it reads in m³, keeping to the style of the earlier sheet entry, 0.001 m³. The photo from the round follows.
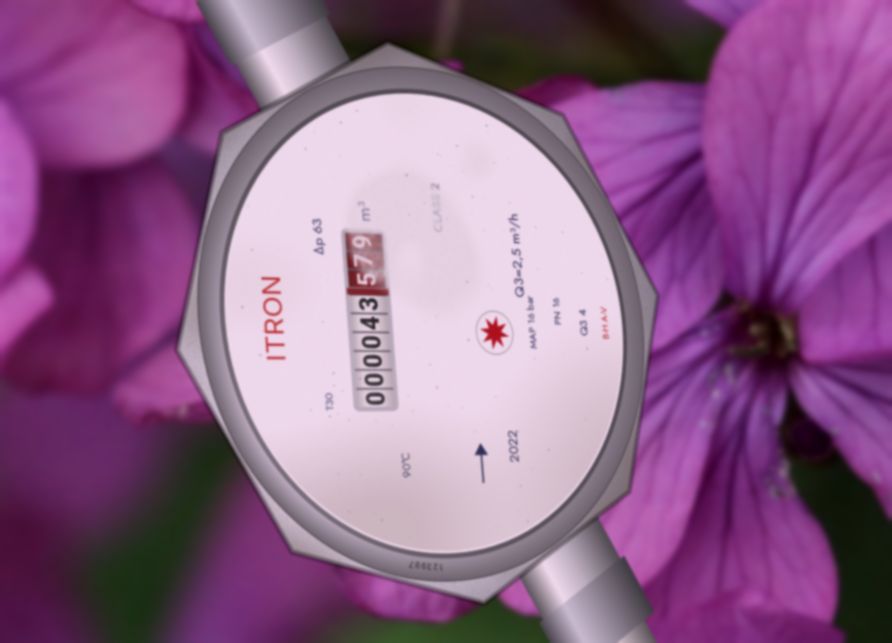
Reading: 43.579 m³
